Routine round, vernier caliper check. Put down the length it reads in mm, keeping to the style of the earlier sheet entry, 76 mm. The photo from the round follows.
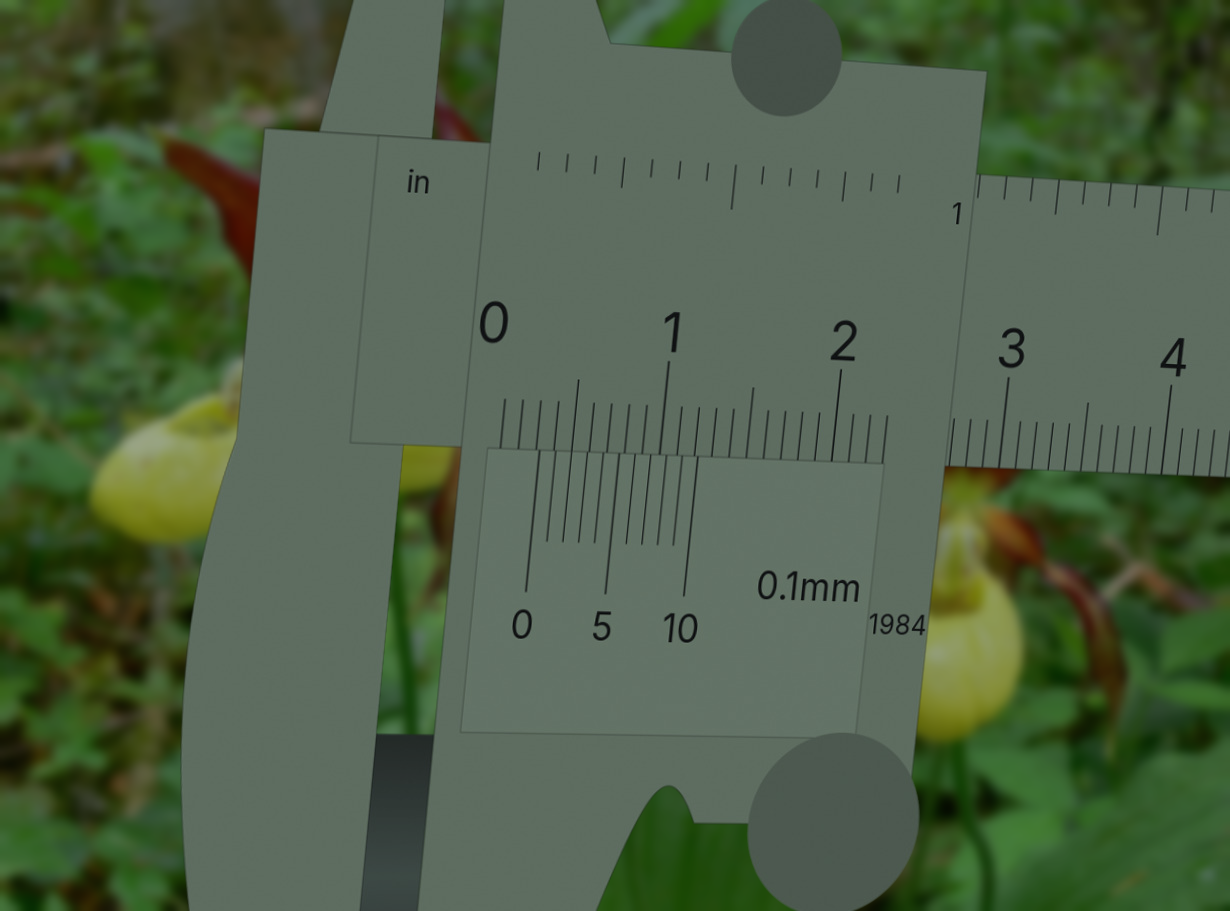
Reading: 3.2 mm
